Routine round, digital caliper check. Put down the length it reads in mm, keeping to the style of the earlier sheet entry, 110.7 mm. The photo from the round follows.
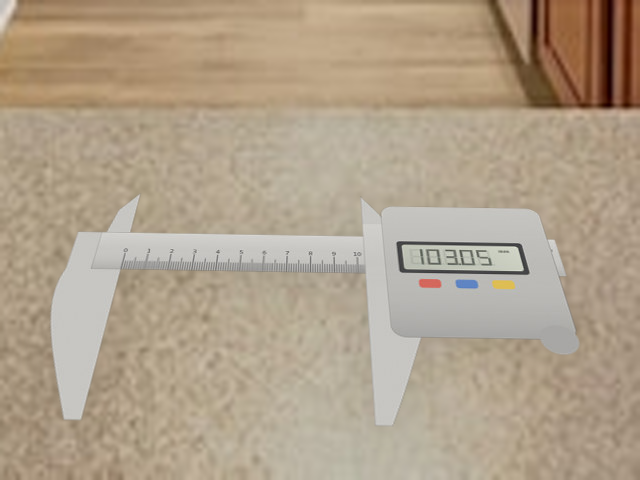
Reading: 103.05 mm
